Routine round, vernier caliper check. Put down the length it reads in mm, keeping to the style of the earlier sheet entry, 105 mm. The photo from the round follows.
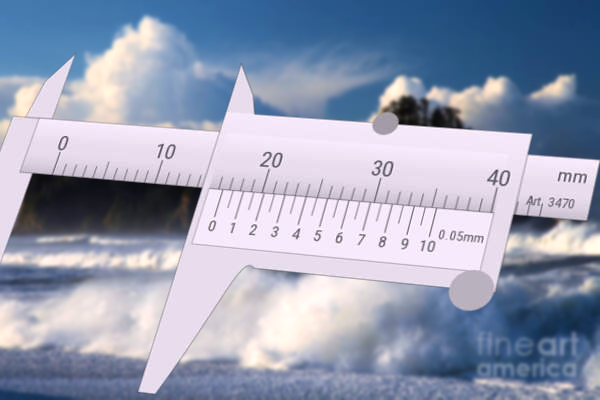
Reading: 16.4 mm
